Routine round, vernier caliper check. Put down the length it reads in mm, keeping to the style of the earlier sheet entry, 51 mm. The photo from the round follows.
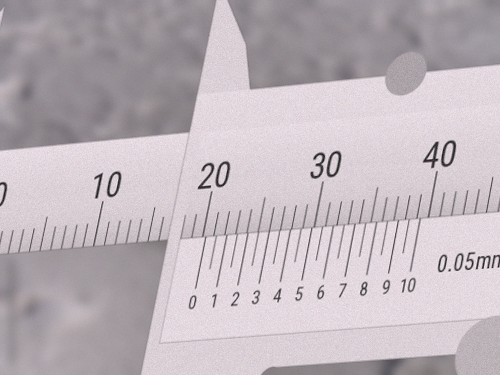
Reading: 20.3 mm
